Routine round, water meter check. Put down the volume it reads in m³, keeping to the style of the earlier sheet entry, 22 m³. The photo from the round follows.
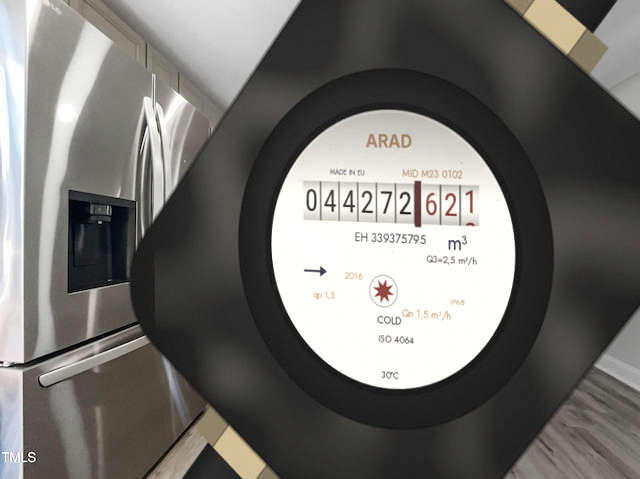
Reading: 44272.621 m³
